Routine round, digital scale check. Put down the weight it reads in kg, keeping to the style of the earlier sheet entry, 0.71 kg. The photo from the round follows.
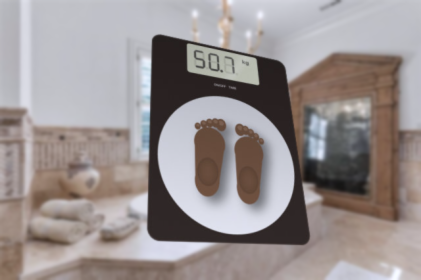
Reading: 50.7 kg
